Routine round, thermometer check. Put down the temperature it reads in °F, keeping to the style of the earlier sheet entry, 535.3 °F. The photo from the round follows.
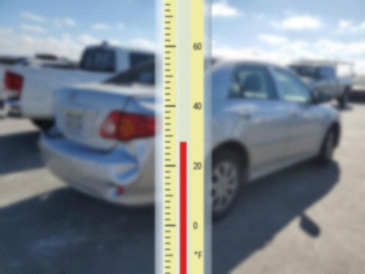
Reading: 28 °F
